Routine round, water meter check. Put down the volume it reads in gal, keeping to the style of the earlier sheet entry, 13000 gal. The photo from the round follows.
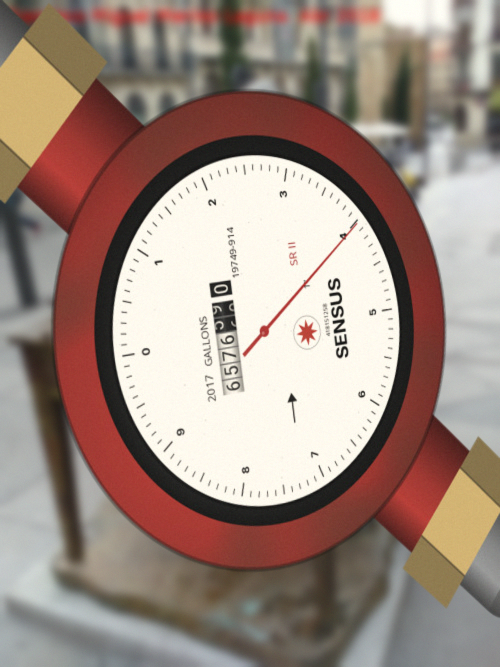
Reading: 6576594.0 gal
